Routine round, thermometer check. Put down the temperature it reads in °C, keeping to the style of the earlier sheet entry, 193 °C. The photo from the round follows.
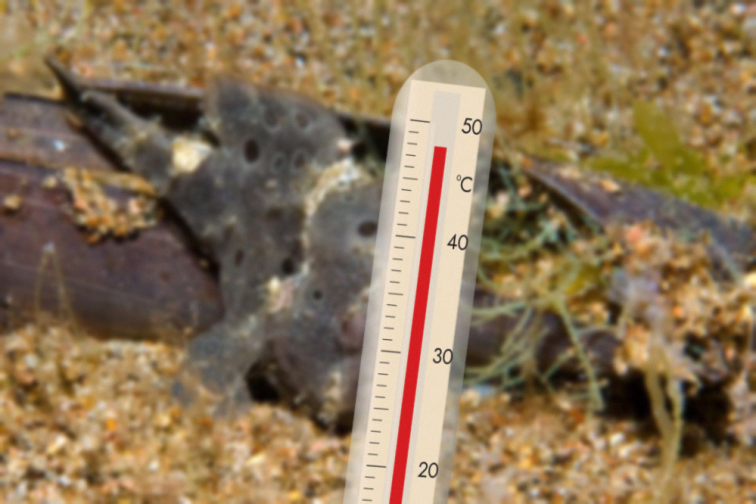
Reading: 48 °C
